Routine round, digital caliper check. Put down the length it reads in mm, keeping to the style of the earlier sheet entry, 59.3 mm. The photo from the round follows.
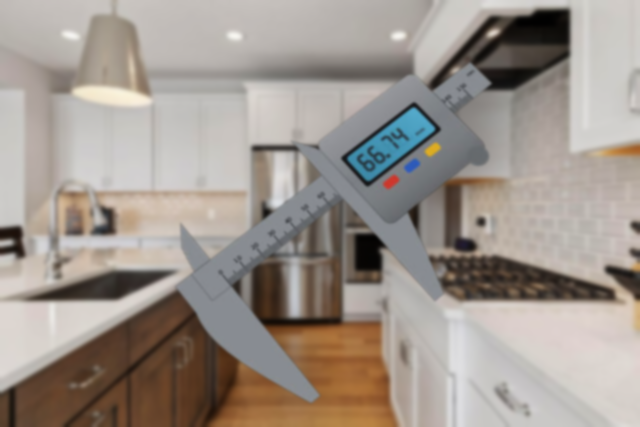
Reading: 66.74 mm
